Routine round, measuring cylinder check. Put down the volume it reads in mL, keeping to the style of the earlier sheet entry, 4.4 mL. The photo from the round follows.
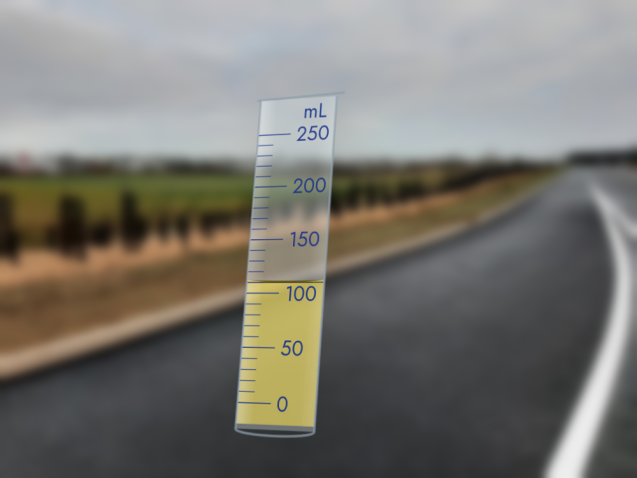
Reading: 110 mL
